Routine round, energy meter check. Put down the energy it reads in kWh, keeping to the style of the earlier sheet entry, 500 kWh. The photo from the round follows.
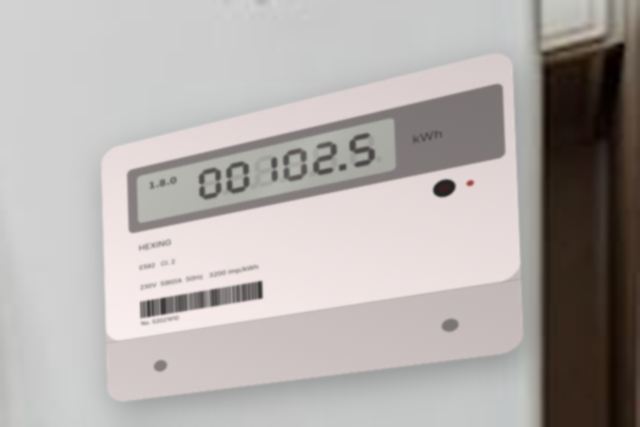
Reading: 102.5 kWh
